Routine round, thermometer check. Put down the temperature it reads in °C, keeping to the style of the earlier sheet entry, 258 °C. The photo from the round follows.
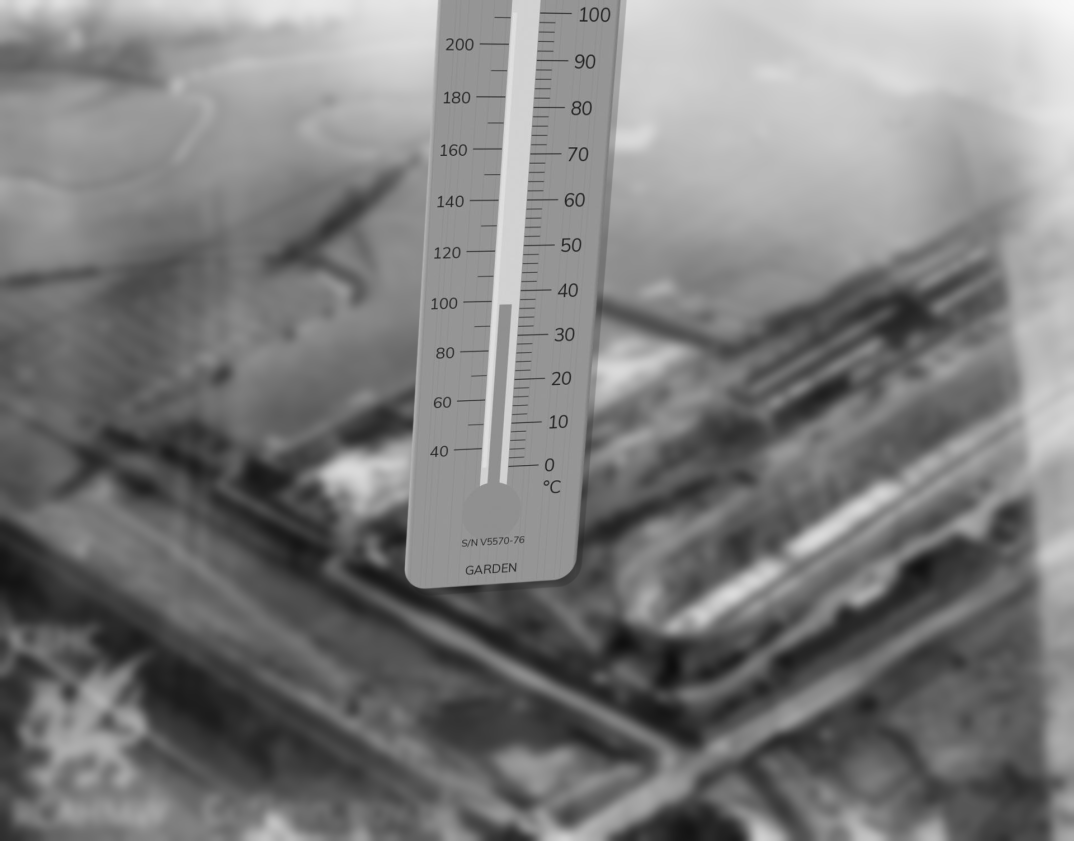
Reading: 37 °C
